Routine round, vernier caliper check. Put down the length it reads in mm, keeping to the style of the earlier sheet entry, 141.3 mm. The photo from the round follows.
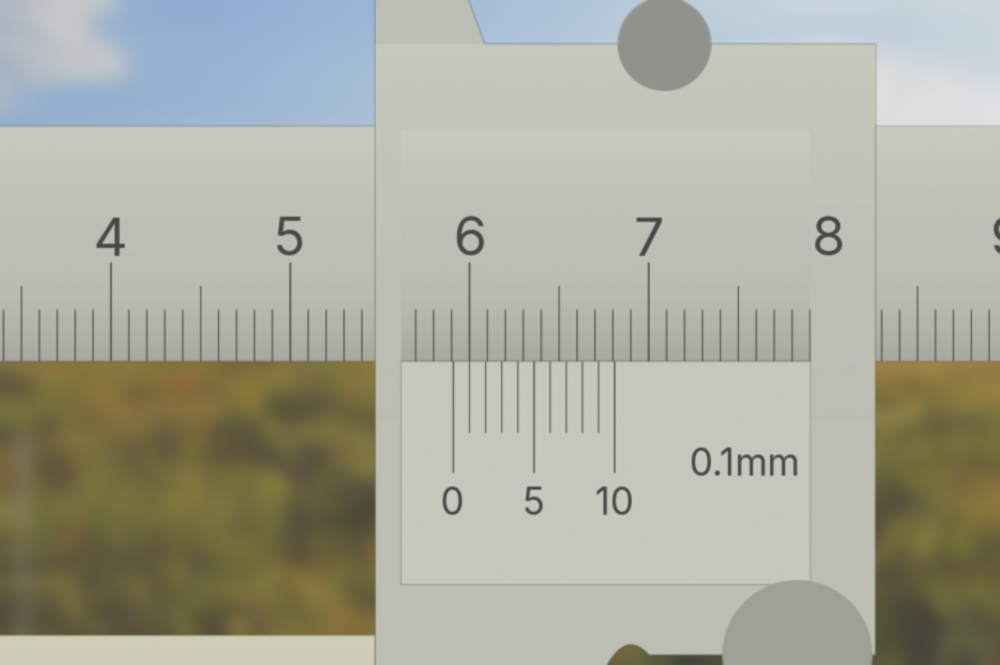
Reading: 59.1 mm
